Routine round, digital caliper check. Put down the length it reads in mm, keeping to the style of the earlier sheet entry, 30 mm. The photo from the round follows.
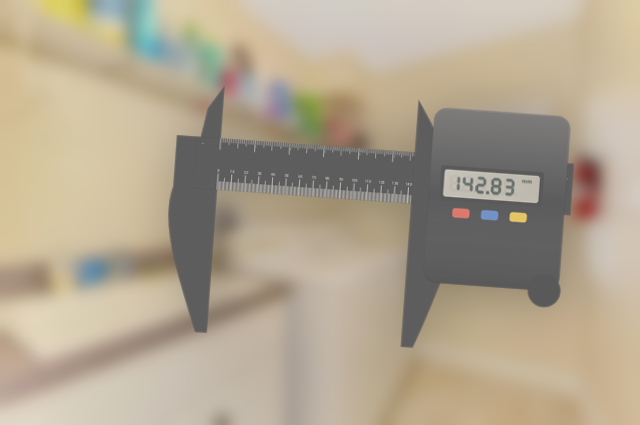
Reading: 142.83 mm
